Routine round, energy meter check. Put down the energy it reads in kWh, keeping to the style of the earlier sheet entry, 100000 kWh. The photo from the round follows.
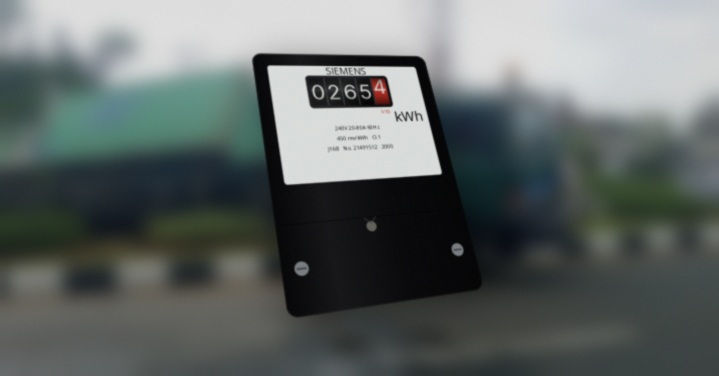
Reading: 265.4 kWh
